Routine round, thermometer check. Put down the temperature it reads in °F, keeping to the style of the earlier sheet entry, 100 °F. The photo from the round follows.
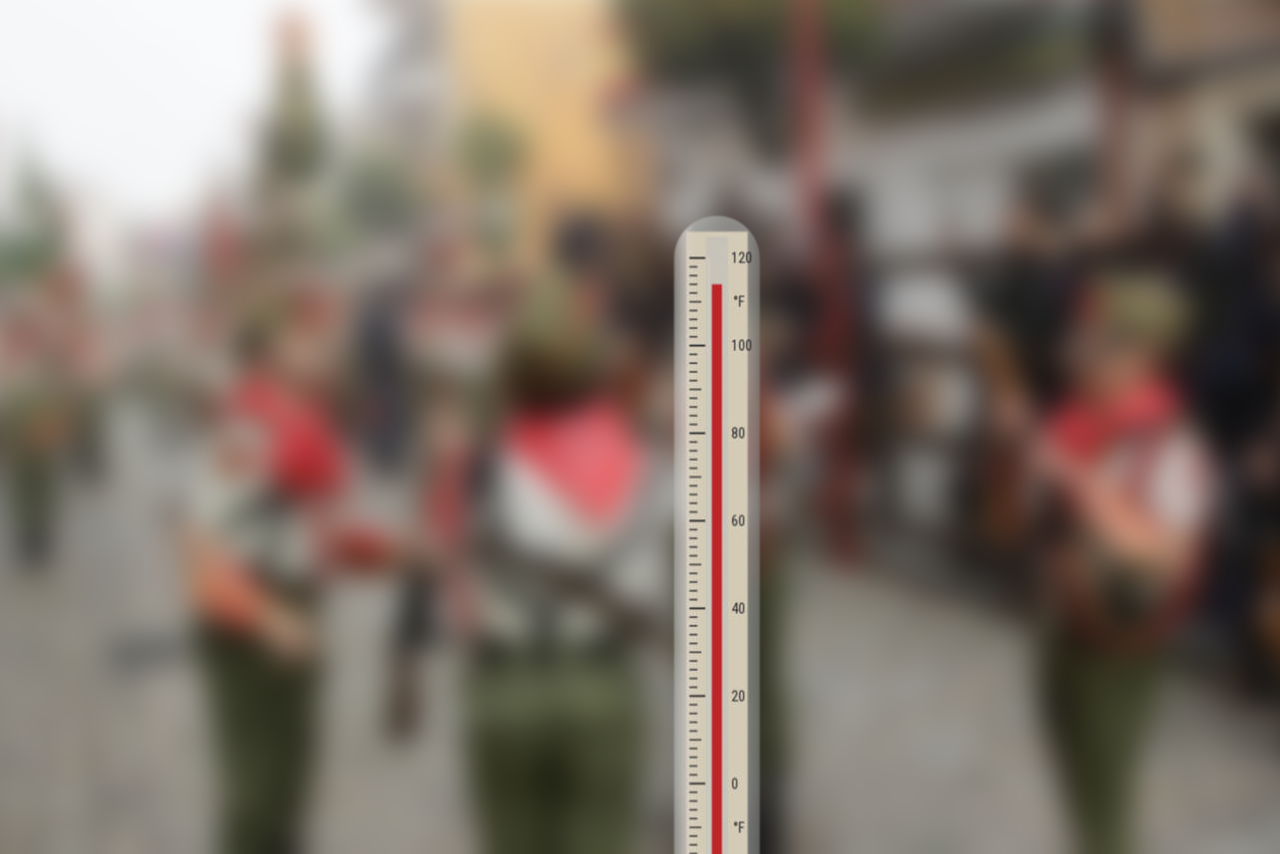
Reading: 114 °F
